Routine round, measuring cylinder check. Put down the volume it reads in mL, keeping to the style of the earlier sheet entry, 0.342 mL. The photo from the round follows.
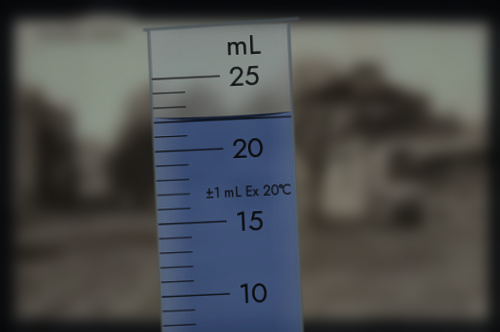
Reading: 22 mL
